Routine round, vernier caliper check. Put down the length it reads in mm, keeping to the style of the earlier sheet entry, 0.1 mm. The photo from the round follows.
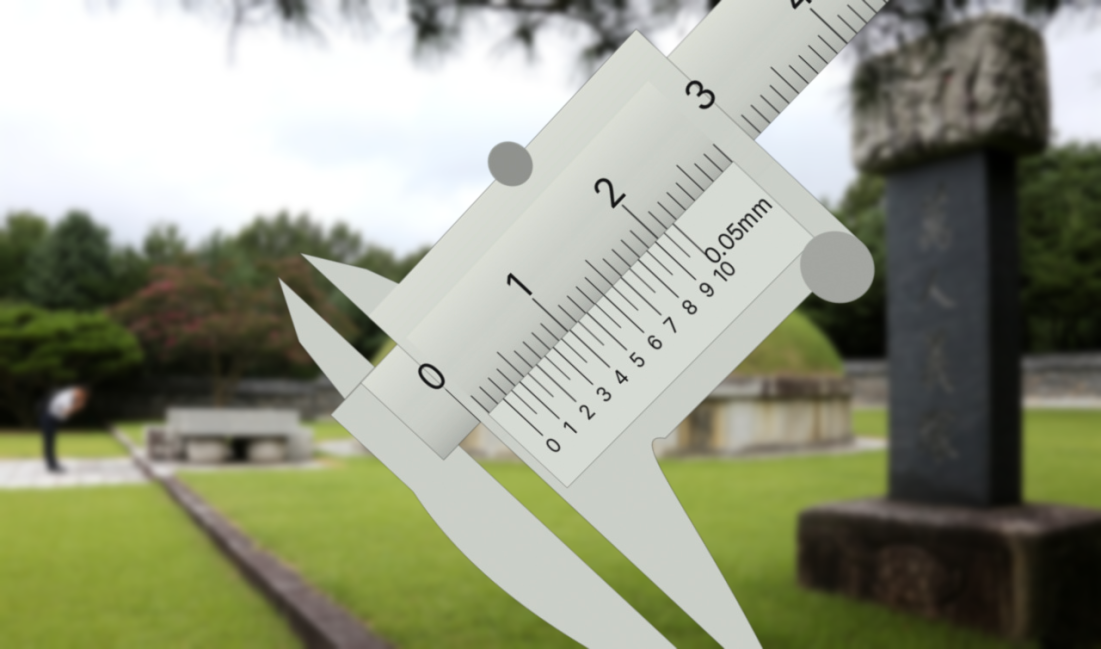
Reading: 2.6 mm
